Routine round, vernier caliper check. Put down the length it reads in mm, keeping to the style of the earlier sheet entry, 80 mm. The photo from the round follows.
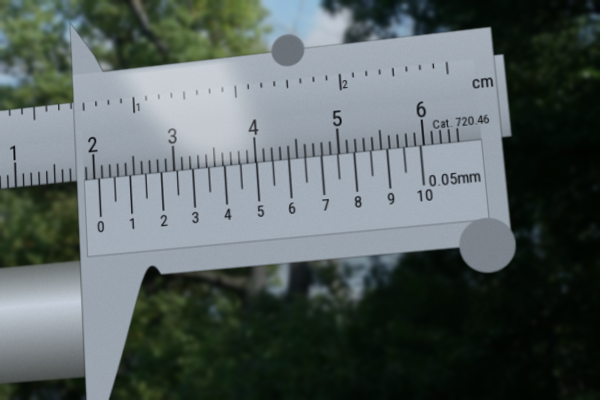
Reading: 20.6 mm
